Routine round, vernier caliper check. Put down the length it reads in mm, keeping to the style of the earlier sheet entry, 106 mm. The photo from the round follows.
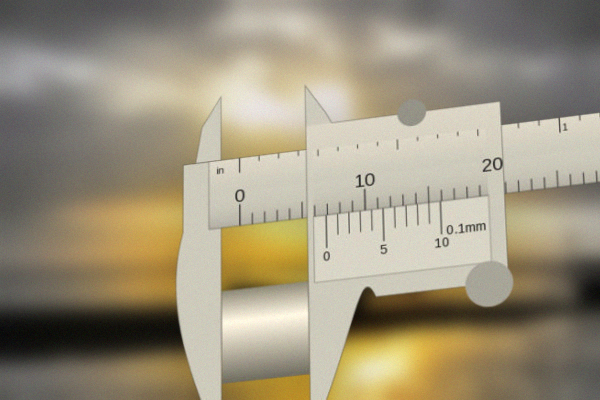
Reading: 6.9 mm
